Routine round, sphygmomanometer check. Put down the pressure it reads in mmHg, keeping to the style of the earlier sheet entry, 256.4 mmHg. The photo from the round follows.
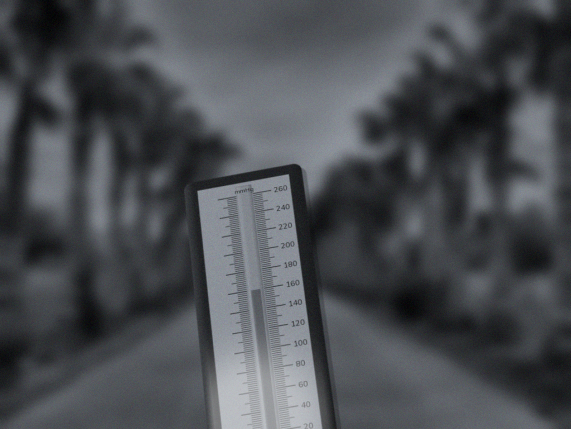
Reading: 160 mmHg
